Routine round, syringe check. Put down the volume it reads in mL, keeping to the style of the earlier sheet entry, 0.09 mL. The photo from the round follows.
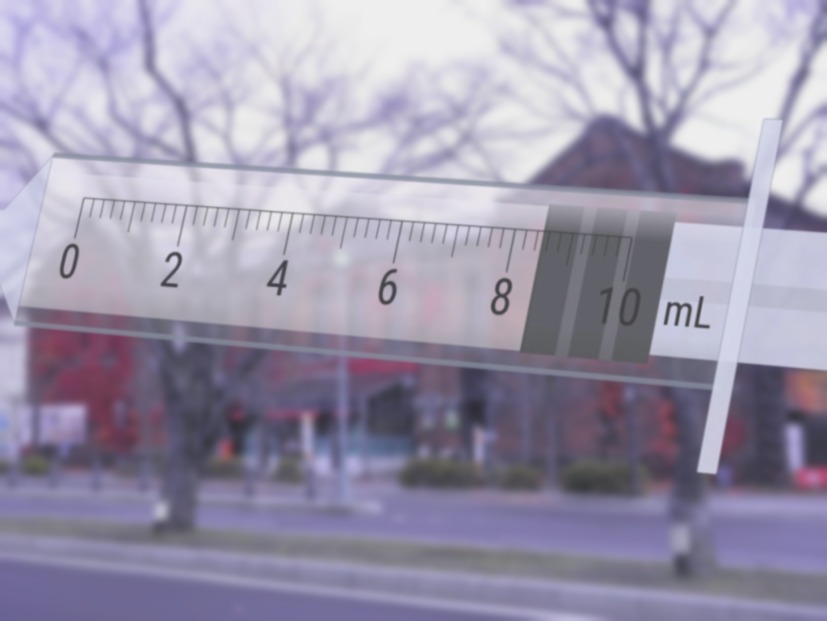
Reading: 8.5 mL
